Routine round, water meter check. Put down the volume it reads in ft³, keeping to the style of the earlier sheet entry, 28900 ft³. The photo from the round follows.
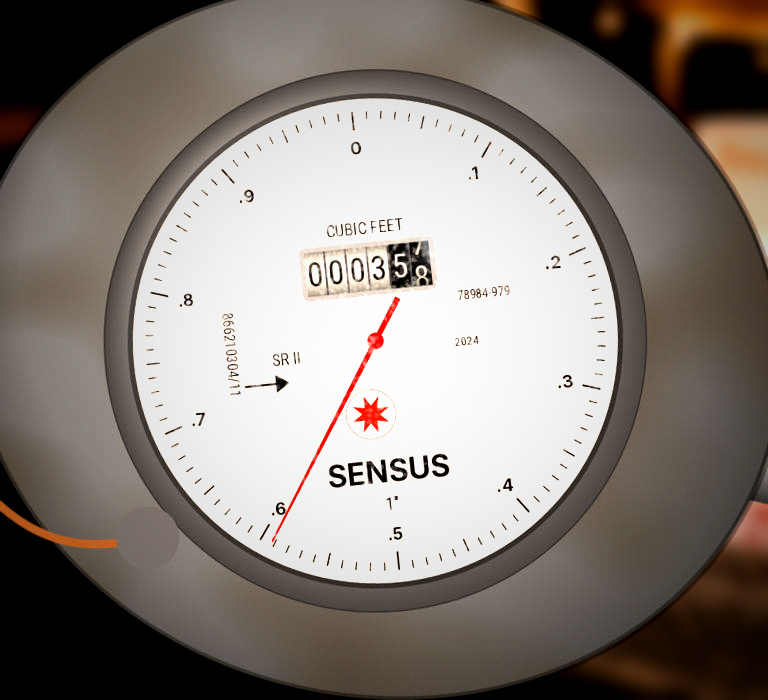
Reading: 357.59 ft³
